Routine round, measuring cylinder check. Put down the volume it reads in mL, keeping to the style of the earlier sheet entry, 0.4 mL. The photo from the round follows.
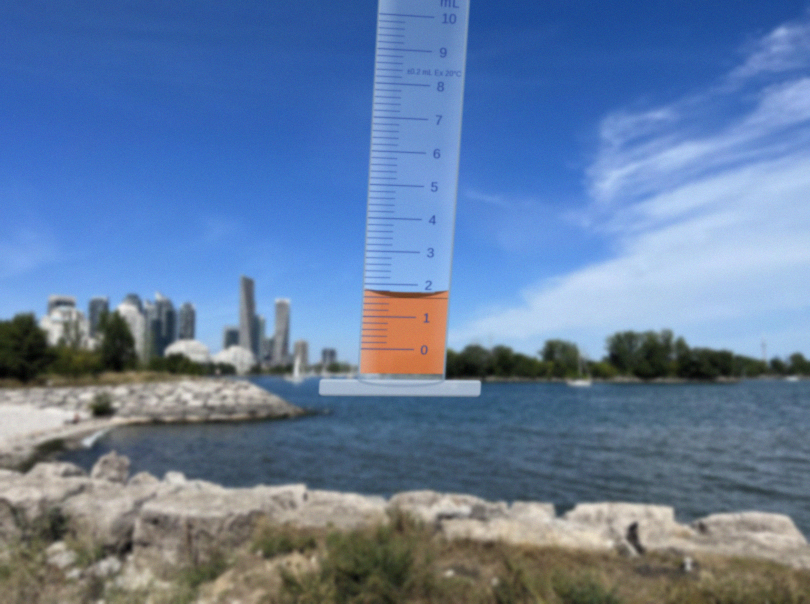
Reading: 1.6 mL
